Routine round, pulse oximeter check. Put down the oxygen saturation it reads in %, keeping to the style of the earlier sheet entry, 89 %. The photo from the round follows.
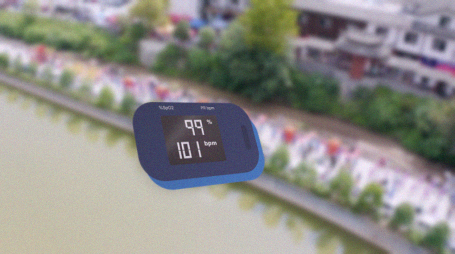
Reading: 99 %
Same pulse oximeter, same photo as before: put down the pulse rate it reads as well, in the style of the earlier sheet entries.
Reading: 101 bpm
